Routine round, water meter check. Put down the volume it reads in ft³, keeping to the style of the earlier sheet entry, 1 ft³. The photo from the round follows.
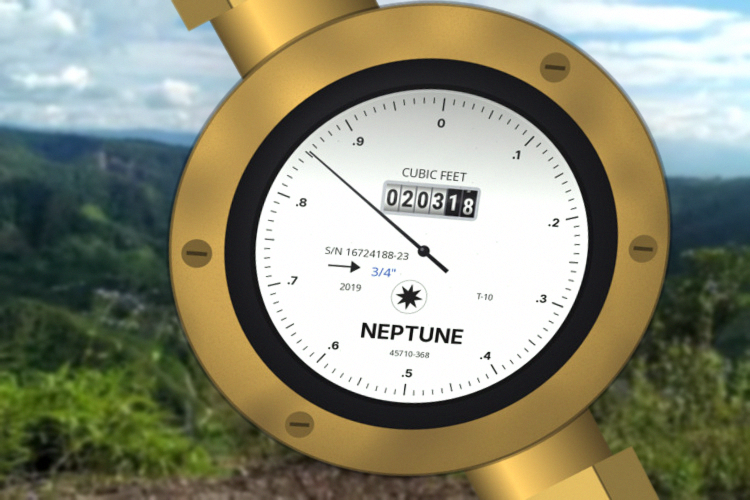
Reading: 20317.85 ft³
